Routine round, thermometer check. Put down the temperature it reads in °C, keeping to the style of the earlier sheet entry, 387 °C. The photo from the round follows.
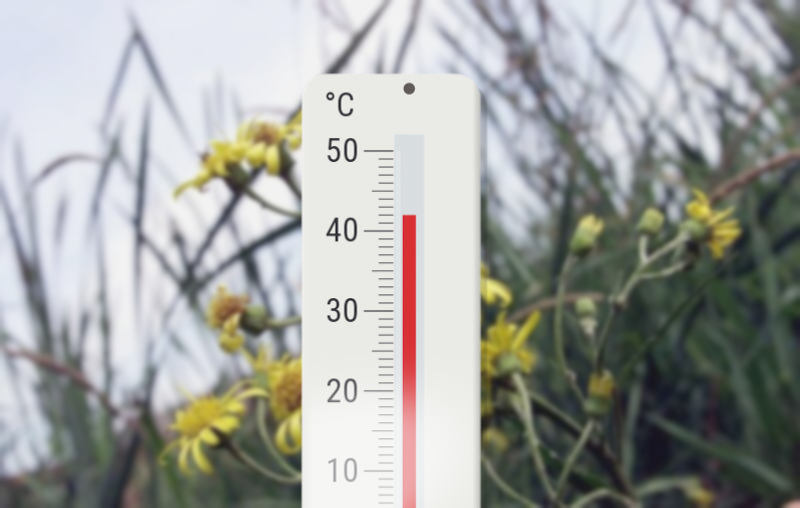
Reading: 42 °C
